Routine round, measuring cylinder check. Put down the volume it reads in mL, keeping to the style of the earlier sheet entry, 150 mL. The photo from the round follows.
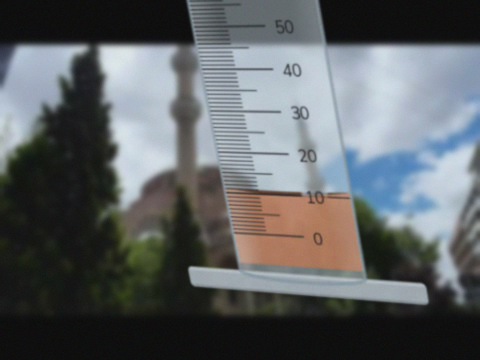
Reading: 10 mL
